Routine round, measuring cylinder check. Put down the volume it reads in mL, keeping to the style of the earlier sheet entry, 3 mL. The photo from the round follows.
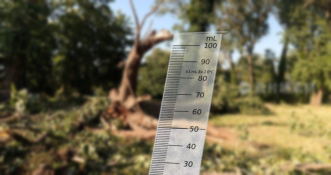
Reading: 50 mL
